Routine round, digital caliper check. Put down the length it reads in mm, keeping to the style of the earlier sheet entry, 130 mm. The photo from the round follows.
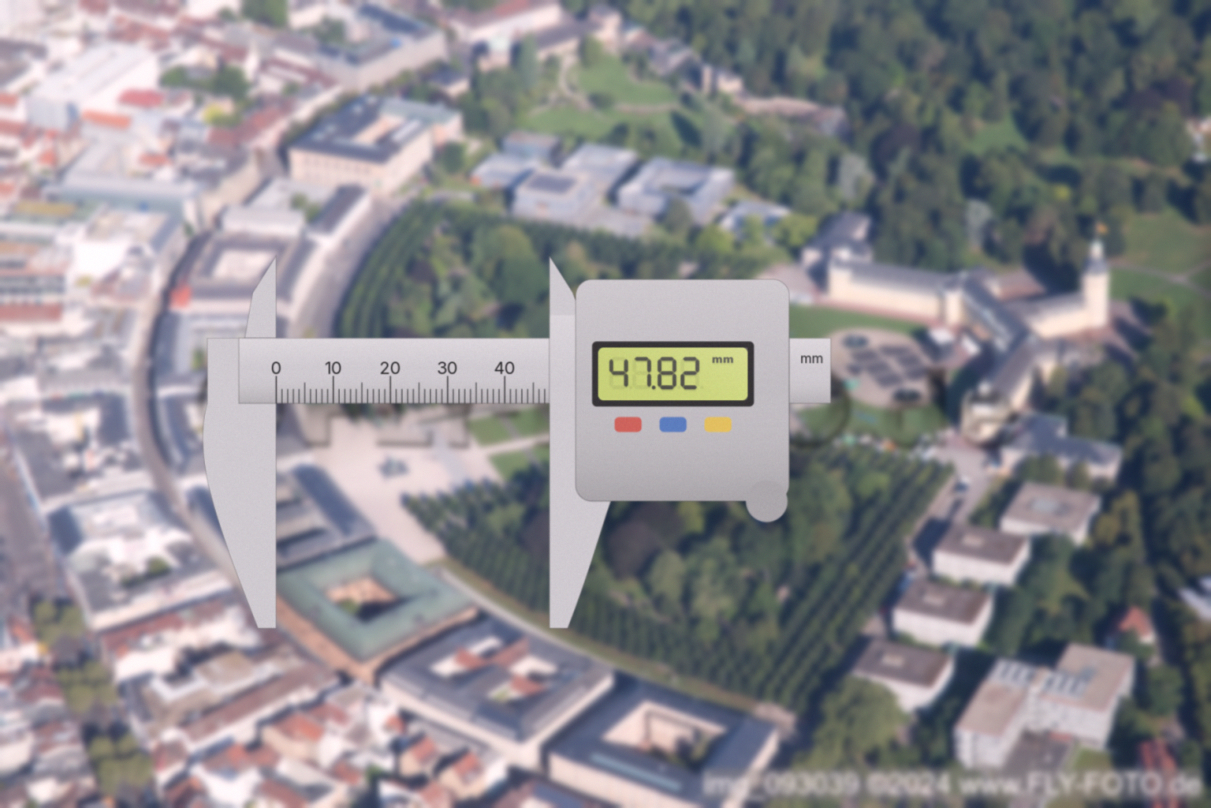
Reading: 47.82 mm
